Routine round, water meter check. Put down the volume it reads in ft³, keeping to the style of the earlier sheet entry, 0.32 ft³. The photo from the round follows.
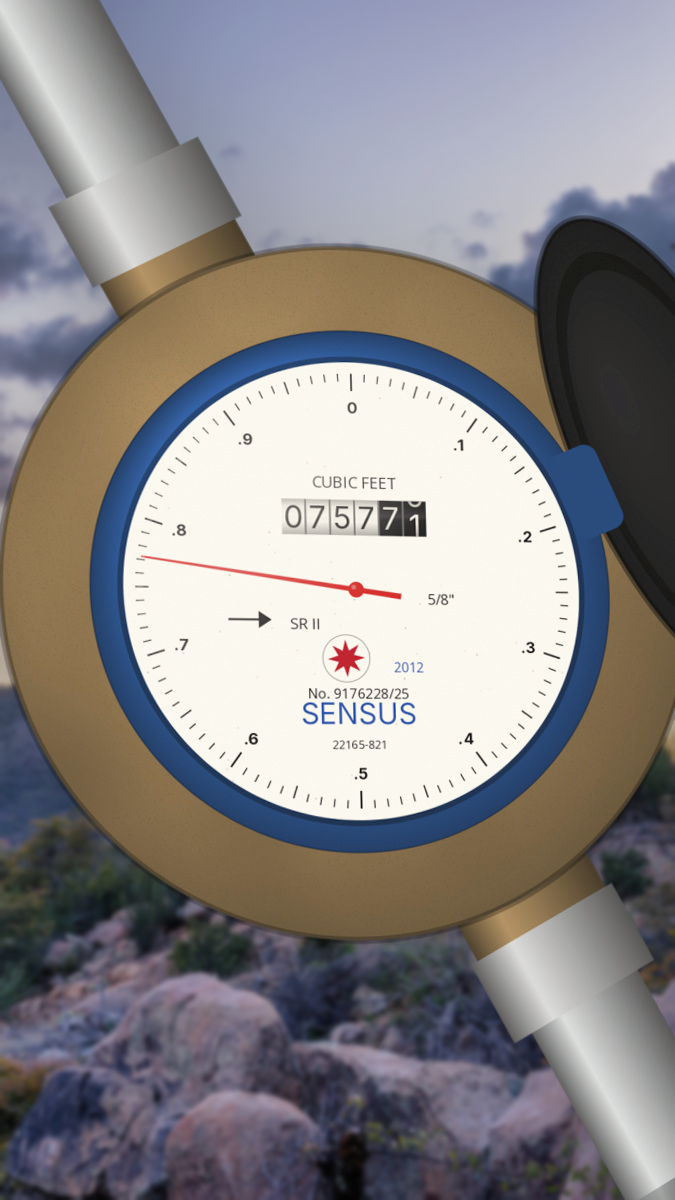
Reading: 75770.77 ft³
